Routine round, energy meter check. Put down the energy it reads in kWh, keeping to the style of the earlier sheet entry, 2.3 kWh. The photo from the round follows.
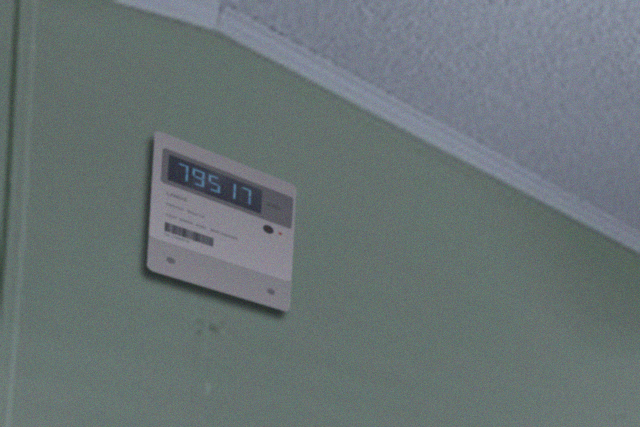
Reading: 79517 kWh
